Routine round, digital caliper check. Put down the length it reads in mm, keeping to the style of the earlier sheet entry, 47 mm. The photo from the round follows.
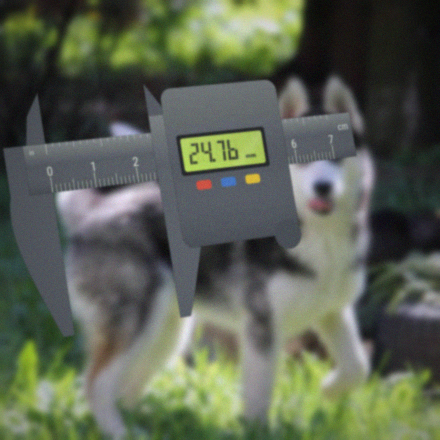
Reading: 24.76 mm
